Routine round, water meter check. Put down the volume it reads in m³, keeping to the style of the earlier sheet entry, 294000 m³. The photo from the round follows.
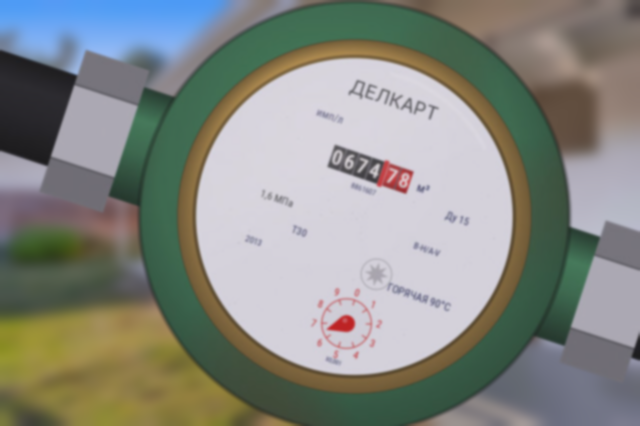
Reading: 674.786 m³
